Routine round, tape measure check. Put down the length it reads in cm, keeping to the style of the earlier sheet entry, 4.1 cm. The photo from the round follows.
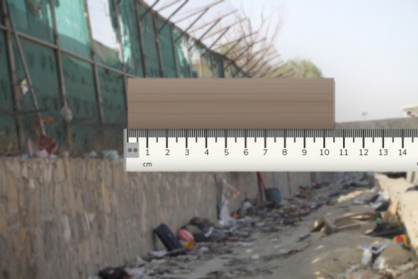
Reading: 10.5 cm
